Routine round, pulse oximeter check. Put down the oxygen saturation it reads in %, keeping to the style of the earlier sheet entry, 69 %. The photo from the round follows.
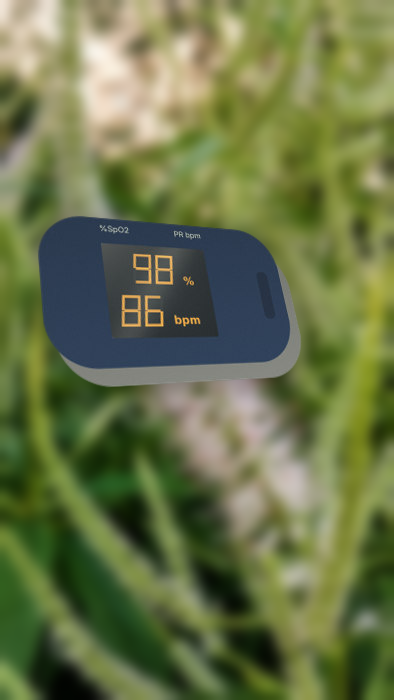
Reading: 98 %
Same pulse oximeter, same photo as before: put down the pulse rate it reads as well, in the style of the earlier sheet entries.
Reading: 86 bpm
